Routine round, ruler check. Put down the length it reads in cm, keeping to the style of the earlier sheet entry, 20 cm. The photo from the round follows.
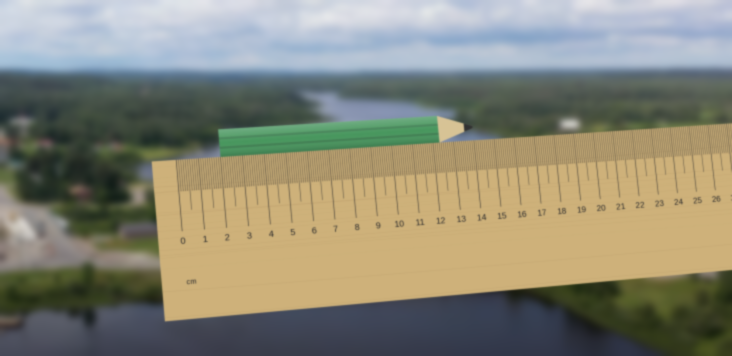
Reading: 12 cm
